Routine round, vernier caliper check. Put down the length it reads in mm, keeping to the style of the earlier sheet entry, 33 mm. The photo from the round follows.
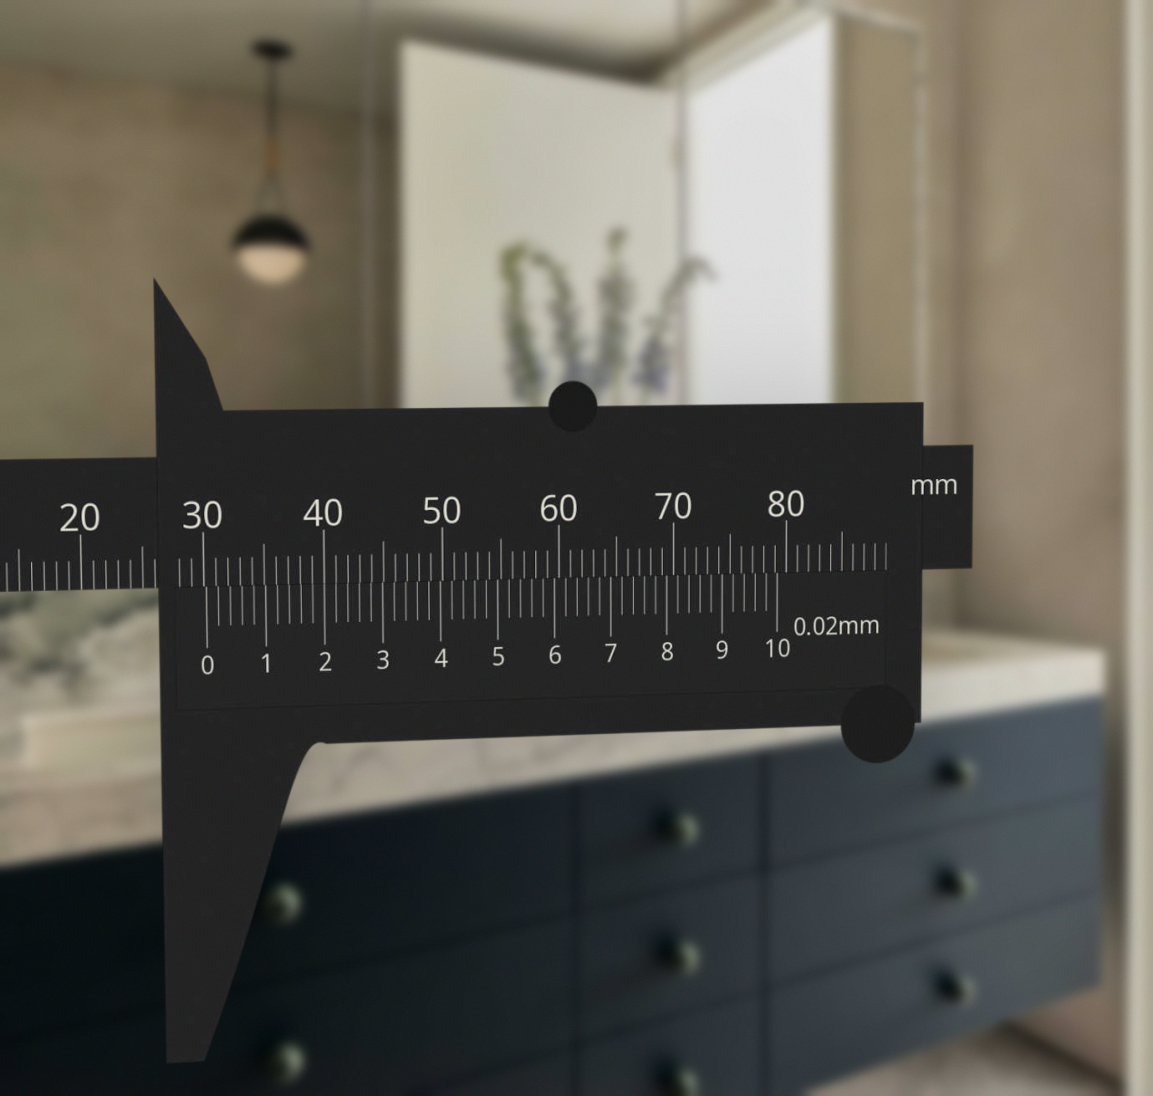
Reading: 30.2 mm
